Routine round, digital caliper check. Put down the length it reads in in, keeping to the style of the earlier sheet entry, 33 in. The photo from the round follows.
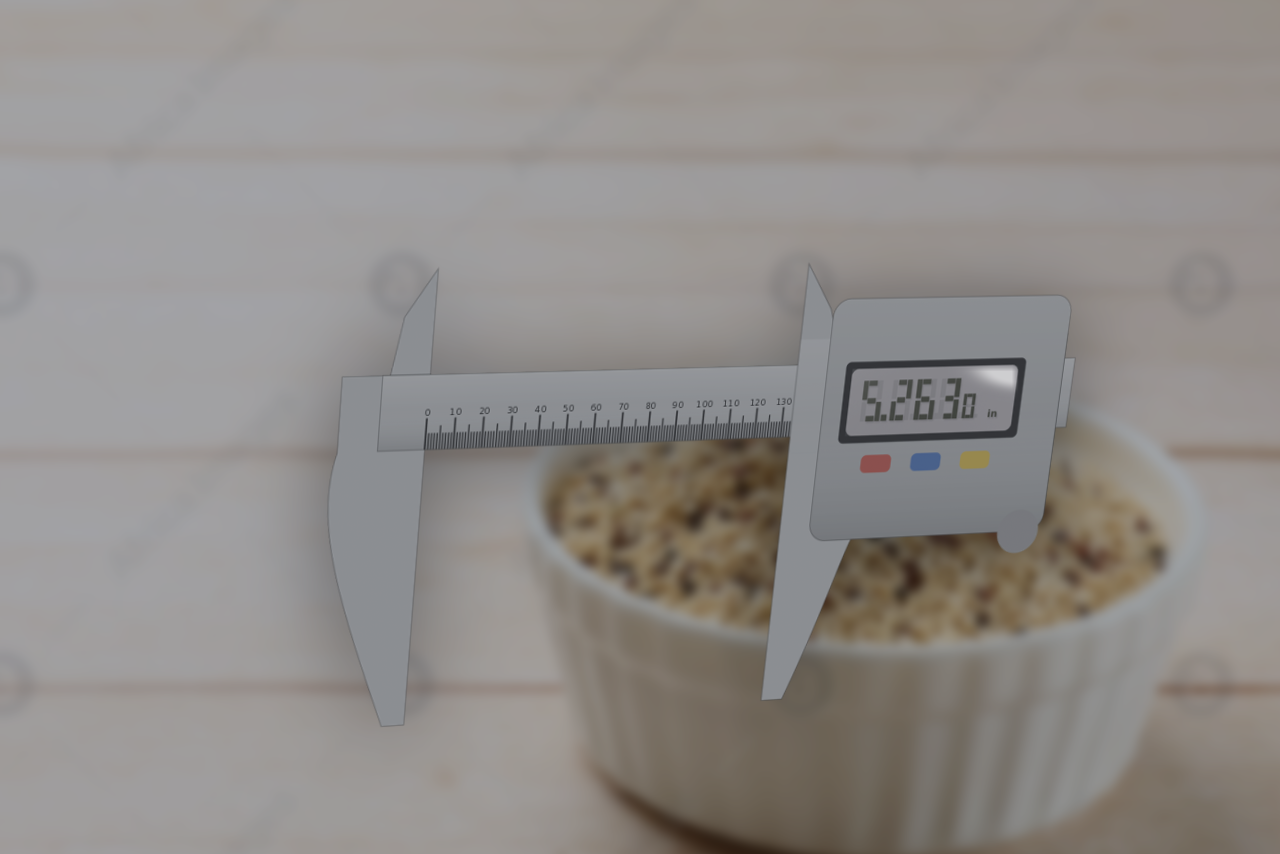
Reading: 5.2630 in
